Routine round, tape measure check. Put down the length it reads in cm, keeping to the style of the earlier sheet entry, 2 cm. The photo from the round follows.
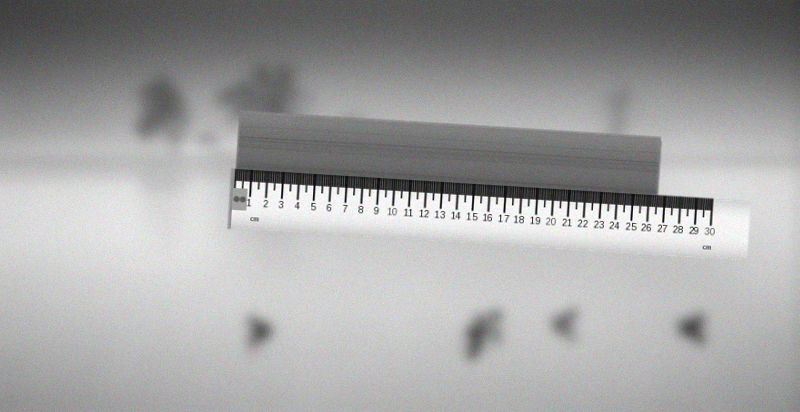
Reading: 26.5 cm
